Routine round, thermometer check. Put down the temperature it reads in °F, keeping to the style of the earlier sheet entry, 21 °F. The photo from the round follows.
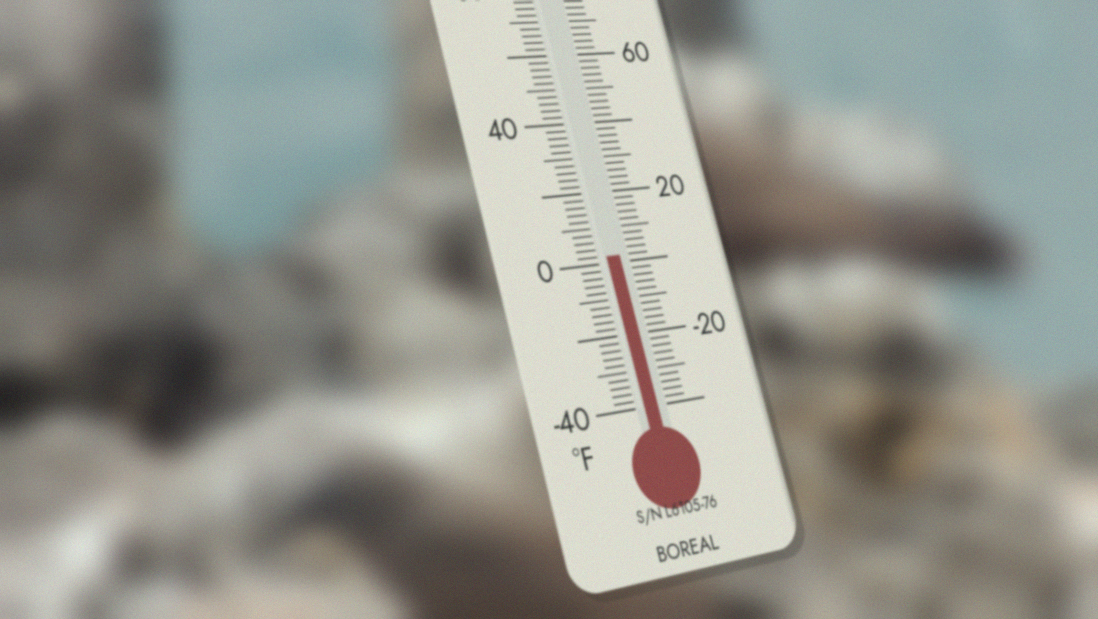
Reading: 2 °F
